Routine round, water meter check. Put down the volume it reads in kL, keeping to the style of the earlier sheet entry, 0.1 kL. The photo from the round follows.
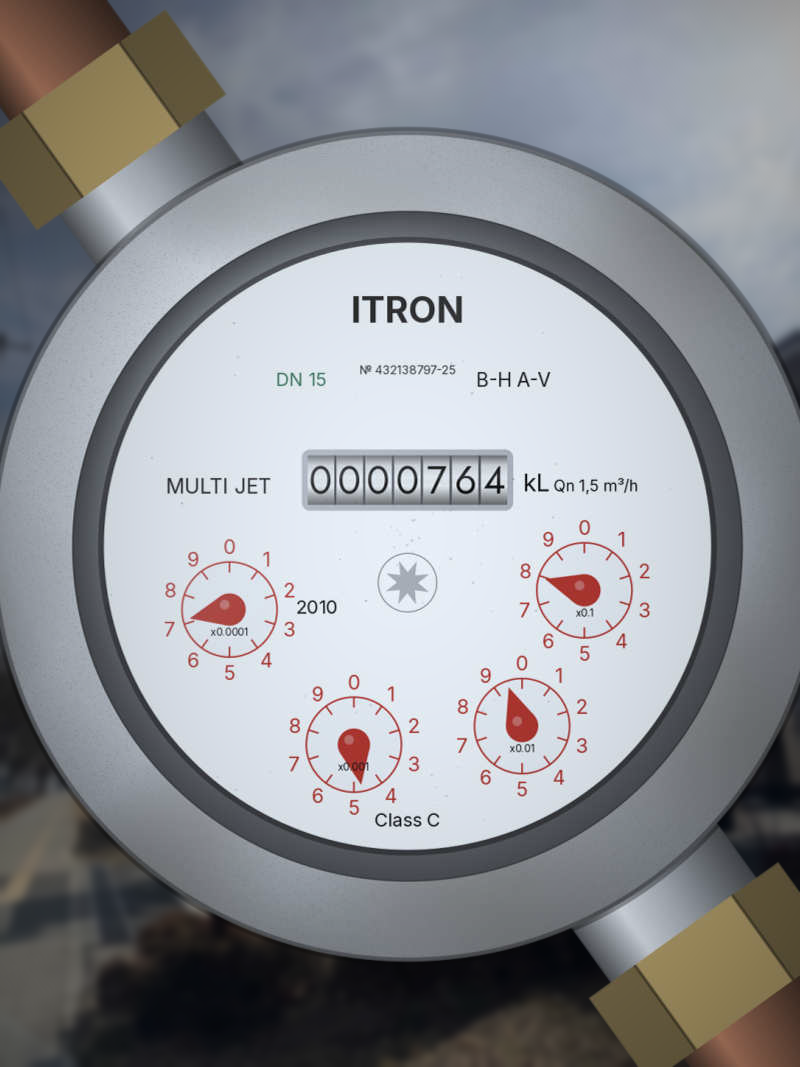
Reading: 764.7947 kL
